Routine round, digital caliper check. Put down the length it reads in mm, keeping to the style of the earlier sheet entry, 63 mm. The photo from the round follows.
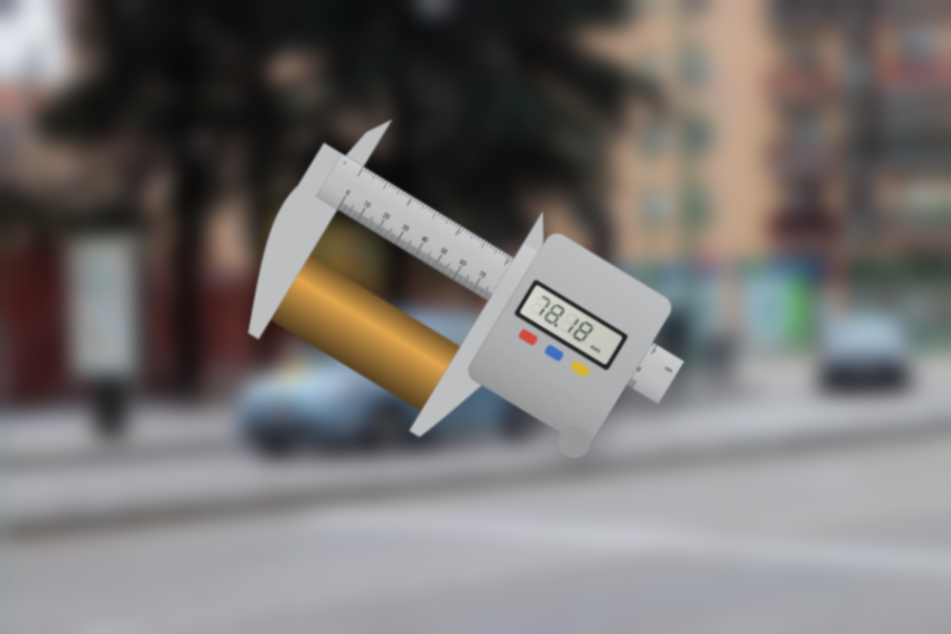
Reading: 78.18 mm
